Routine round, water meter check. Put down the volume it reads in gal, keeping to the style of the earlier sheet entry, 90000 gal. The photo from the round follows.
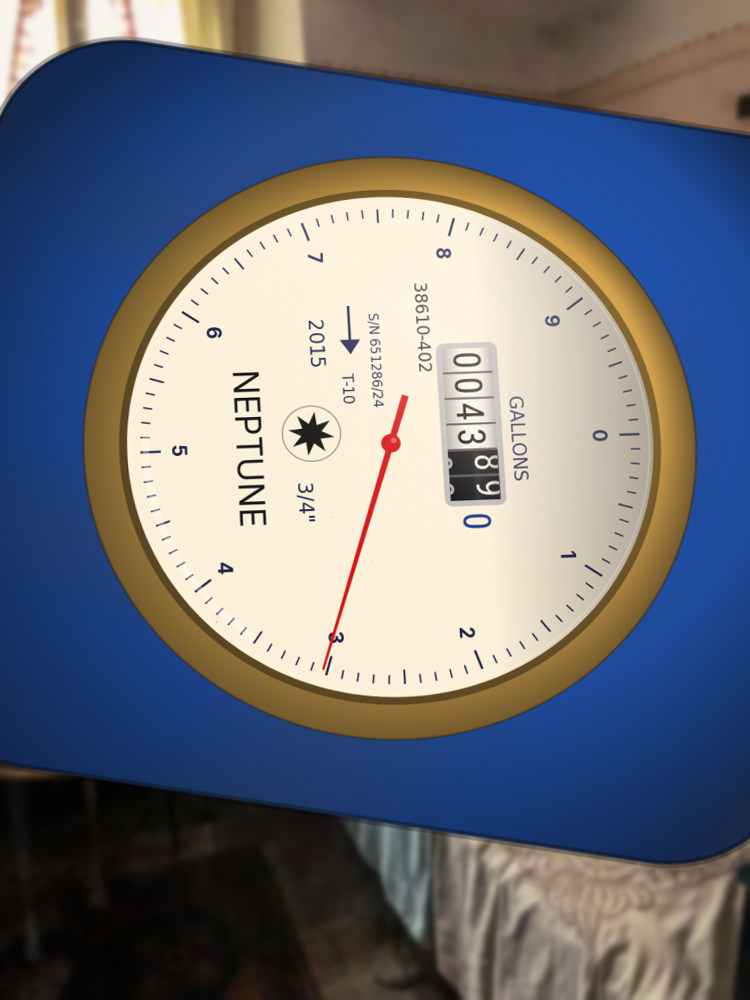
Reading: 43893.0 gal
